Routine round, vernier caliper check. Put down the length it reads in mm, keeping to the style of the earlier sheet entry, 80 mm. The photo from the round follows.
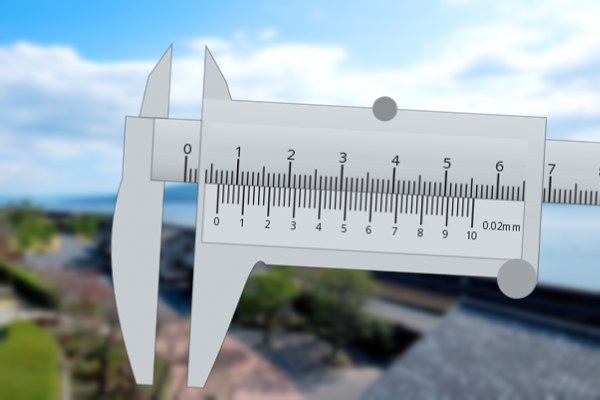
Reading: 6.5 mm
